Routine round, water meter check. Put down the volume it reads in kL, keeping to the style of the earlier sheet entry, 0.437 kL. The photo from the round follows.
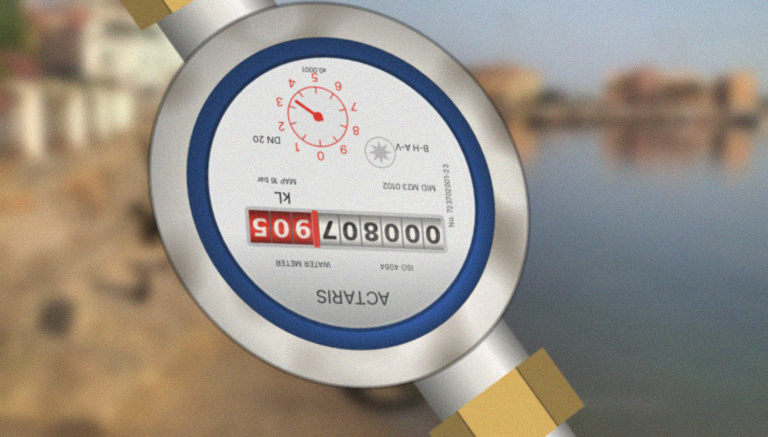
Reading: 807.9053 kL
